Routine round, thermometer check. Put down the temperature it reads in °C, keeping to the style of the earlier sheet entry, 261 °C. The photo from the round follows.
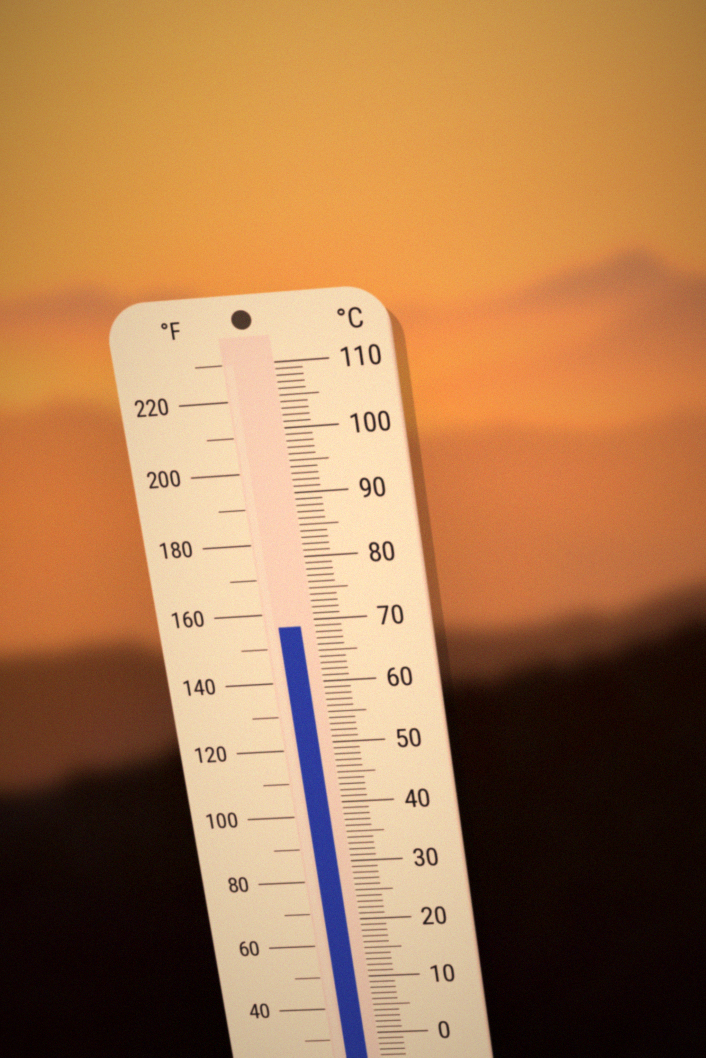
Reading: 69 °C
